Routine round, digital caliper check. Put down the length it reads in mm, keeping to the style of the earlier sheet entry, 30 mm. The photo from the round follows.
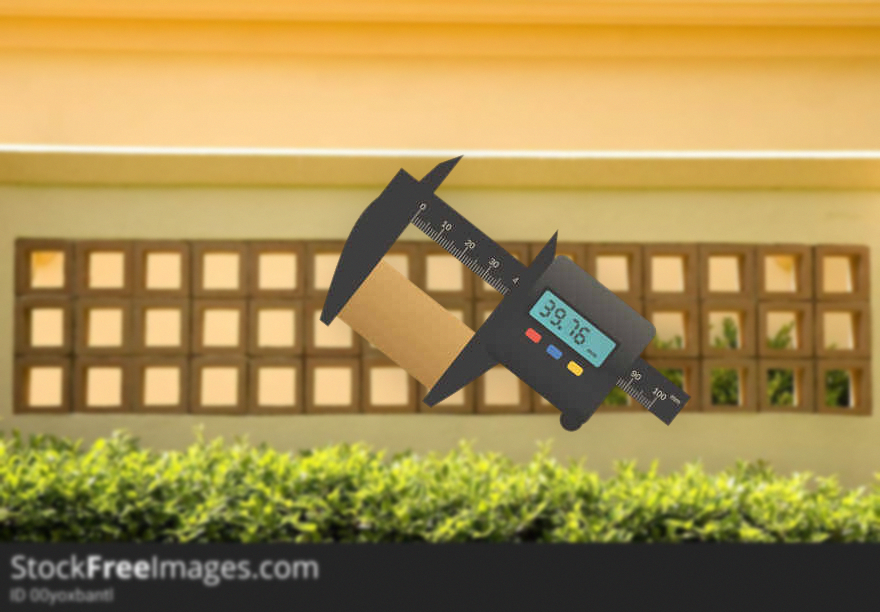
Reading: 39.76 mm
